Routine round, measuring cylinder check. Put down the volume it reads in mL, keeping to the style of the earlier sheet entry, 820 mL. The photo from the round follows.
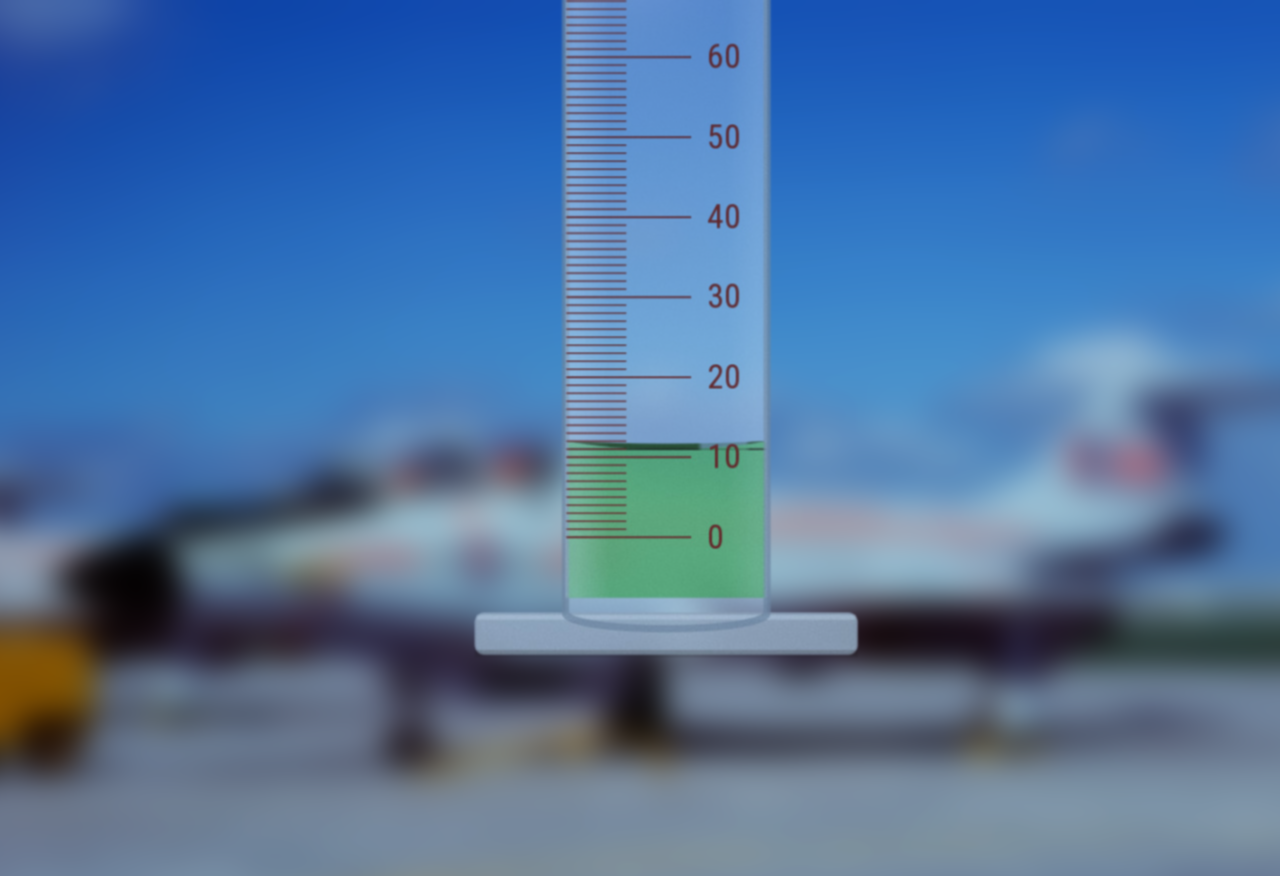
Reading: 11 mL
